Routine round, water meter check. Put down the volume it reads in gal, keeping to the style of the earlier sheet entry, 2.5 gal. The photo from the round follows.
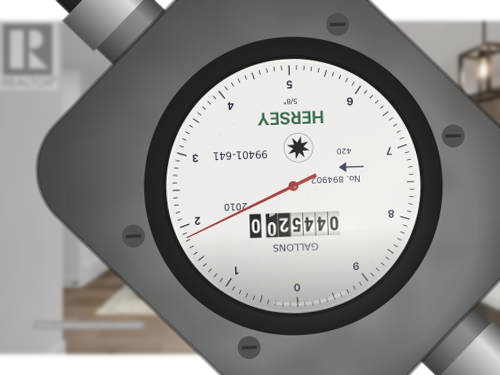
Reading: 445201.8 gal
